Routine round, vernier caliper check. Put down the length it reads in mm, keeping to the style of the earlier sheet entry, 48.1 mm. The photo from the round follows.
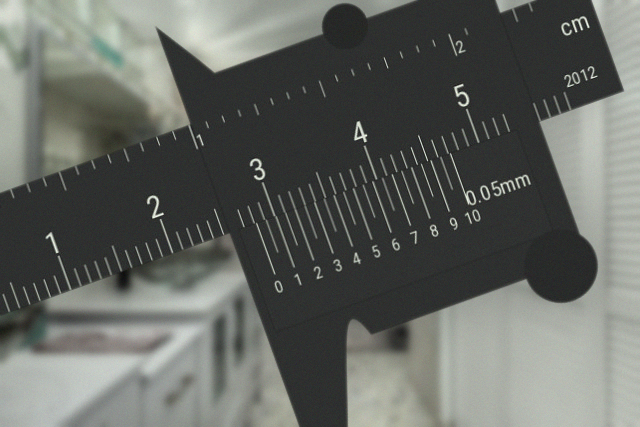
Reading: 28.2 mm
